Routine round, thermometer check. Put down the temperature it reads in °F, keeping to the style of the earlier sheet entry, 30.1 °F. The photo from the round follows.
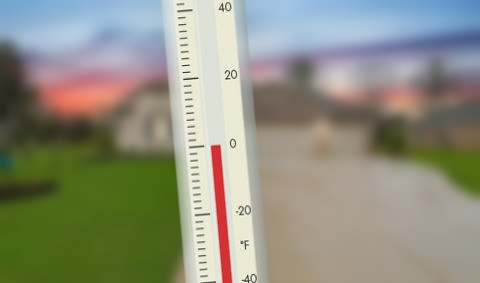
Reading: 0 °F
